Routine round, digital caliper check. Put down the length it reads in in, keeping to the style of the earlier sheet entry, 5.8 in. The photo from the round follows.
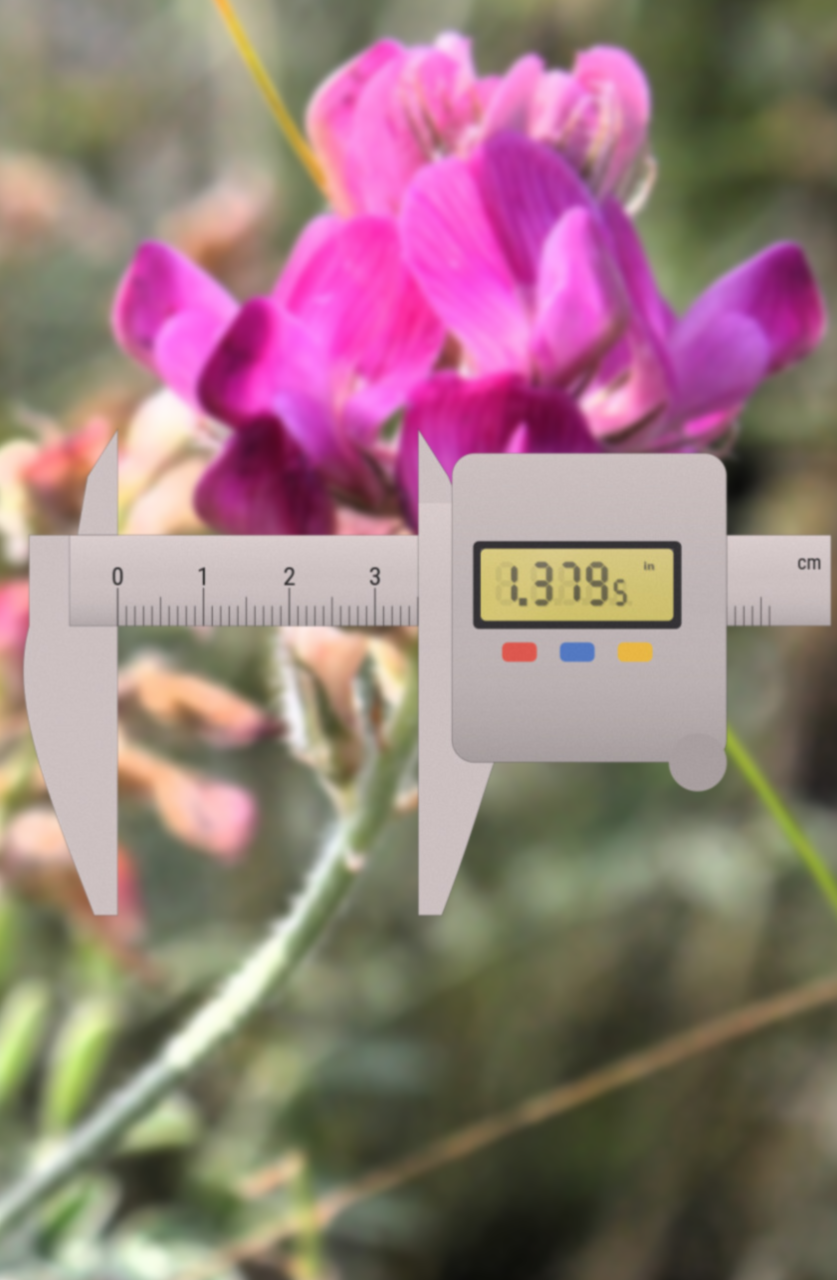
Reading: 1.3795 in
